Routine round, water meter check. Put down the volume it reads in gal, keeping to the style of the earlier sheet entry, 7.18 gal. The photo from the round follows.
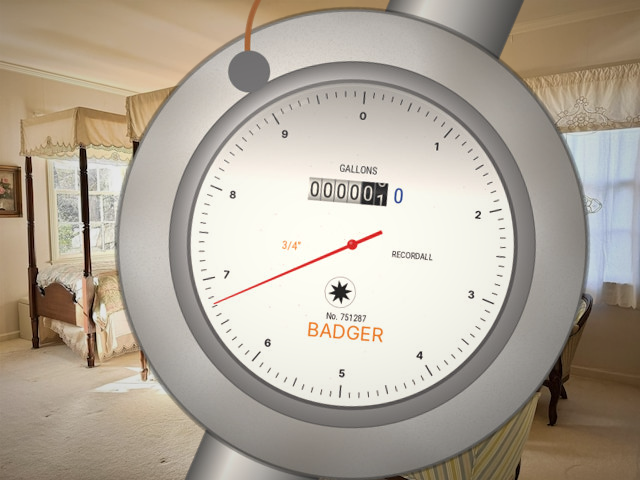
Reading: 6.7 gal
